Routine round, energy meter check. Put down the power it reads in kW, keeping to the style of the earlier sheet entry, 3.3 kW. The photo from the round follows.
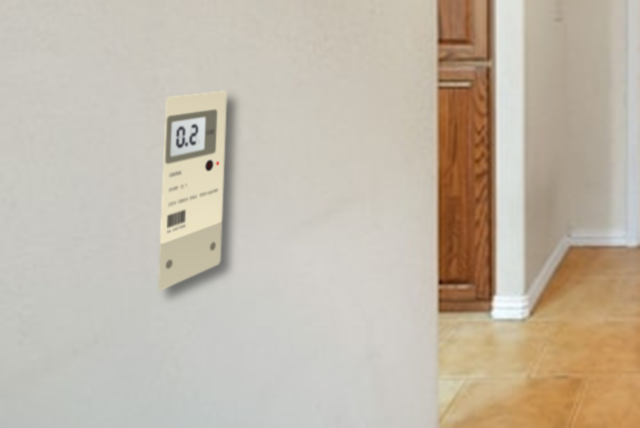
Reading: 0.2 kW
